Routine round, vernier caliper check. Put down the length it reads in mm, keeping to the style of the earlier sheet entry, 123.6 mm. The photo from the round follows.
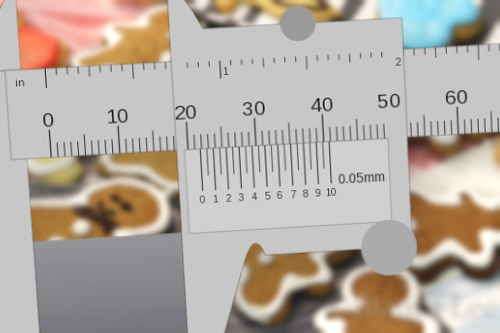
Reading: 21.8 mm
